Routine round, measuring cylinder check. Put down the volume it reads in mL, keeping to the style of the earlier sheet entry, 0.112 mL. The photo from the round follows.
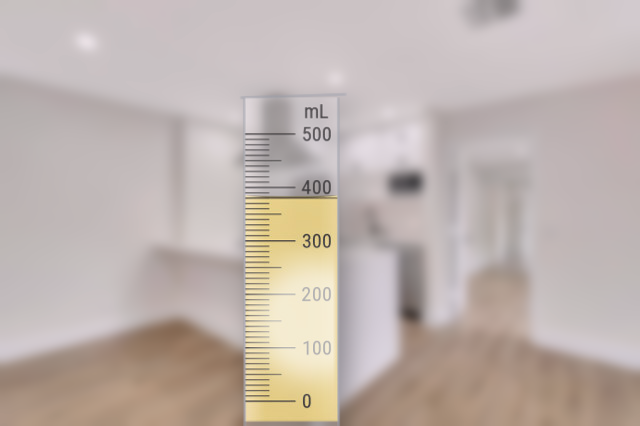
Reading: 380 mL
